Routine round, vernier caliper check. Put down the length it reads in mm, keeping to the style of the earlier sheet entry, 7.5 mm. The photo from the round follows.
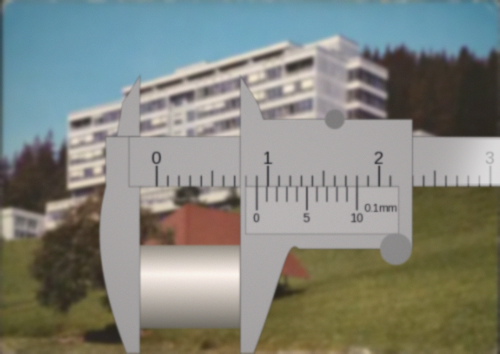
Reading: 9.0 mm
